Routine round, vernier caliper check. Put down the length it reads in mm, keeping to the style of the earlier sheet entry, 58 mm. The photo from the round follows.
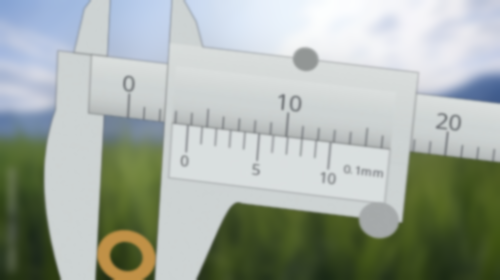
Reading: 3.8 mm
